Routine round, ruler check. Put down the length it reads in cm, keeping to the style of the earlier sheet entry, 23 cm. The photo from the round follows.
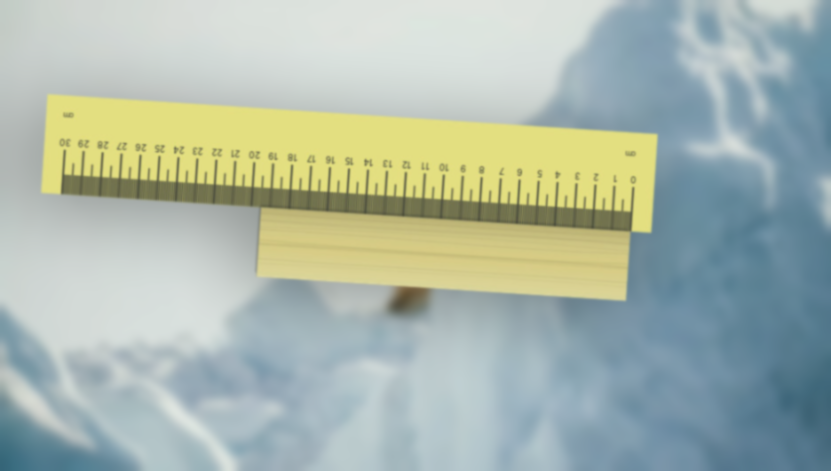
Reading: 19.5 cm
